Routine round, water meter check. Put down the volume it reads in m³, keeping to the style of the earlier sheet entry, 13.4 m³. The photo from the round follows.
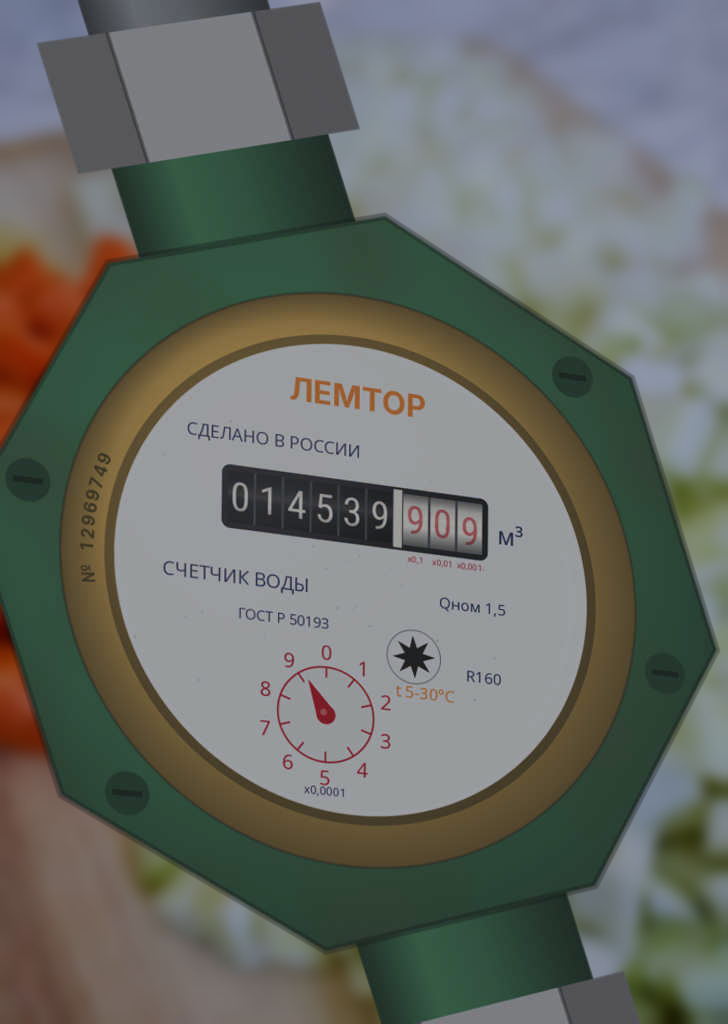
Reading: 14539.9089 m³
